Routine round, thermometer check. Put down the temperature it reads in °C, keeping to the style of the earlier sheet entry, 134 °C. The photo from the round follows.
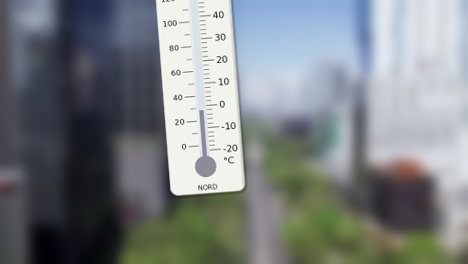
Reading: -2 °C
